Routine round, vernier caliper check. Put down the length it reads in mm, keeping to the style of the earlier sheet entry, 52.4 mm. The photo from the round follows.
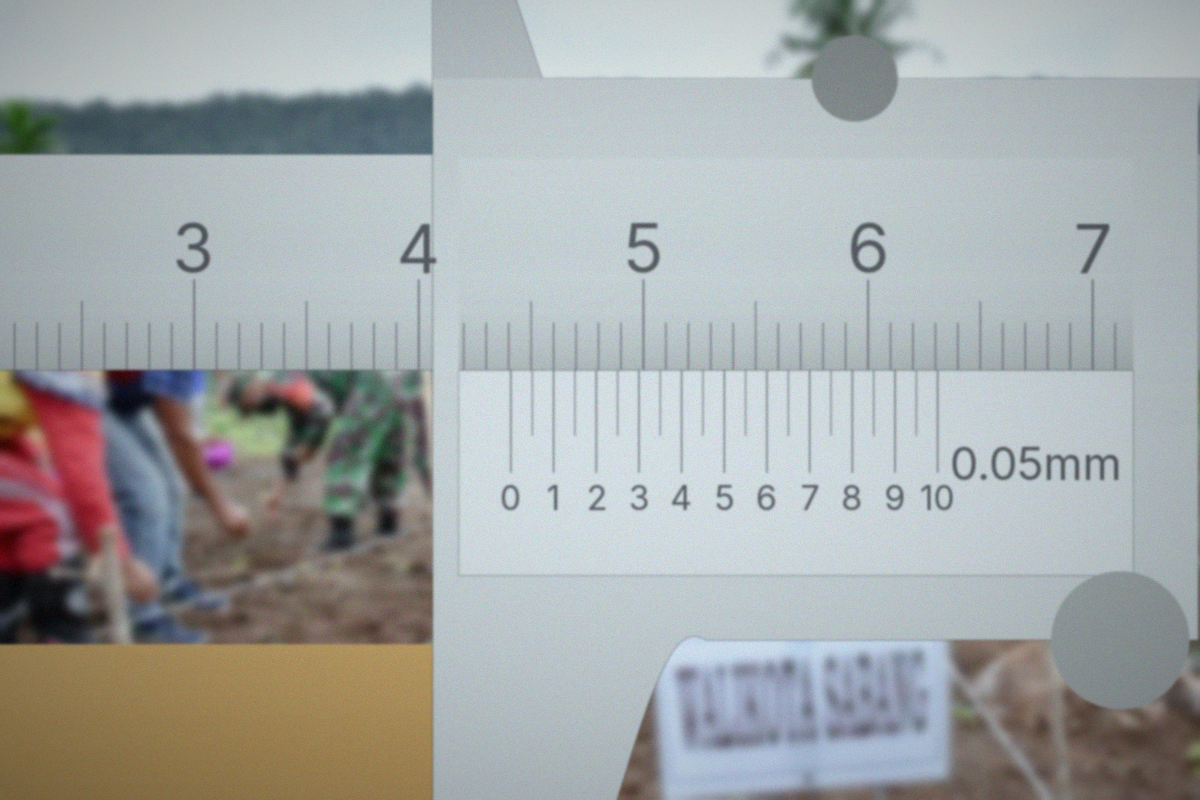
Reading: 44.1 mm
